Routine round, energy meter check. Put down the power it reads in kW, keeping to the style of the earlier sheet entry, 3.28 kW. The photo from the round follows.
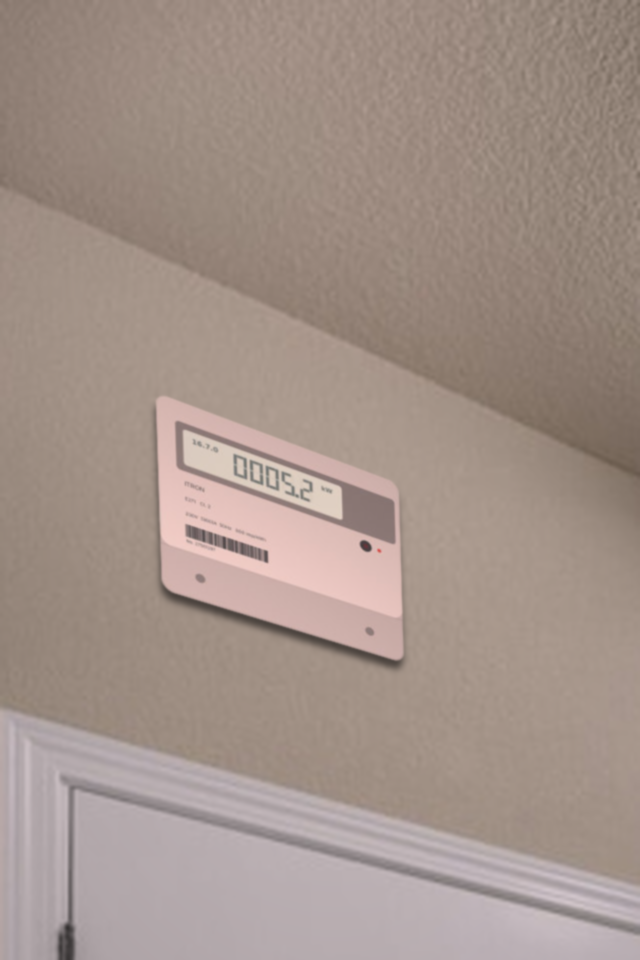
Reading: 5.2 kW
